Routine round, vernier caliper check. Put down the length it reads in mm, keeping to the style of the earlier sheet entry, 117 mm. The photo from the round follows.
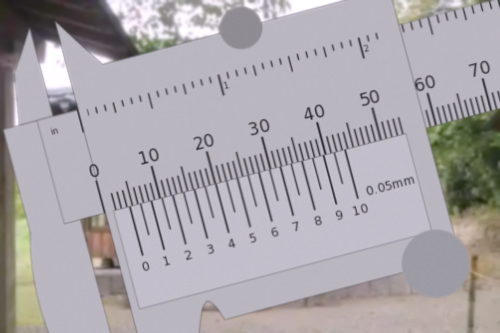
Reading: 4.5 mm
